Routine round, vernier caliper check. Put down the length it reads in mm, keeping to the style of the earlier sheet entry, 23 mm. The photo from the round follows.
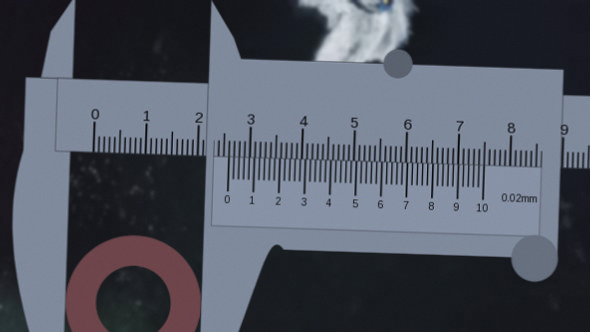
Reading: 26.0 mm
